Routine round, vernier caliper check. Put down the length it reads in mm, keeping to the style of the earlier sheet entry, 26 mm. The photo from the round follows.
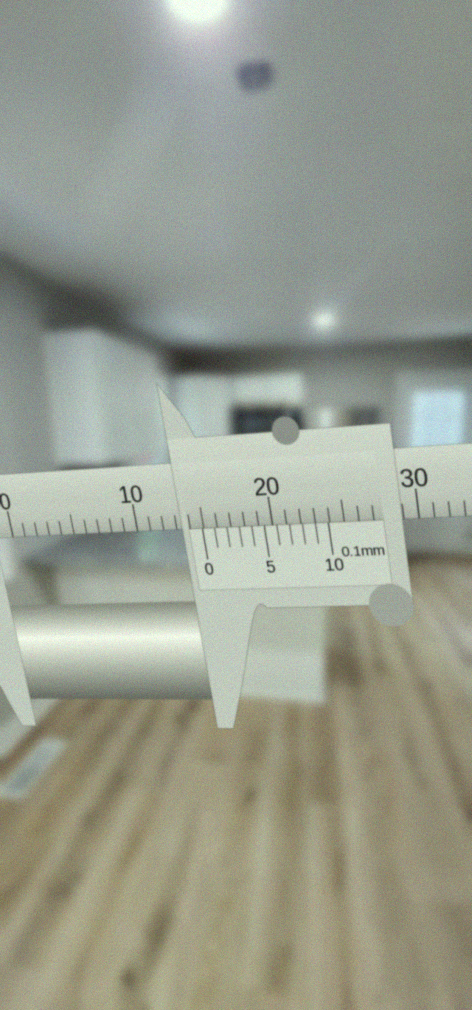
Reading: 14.9 mm
